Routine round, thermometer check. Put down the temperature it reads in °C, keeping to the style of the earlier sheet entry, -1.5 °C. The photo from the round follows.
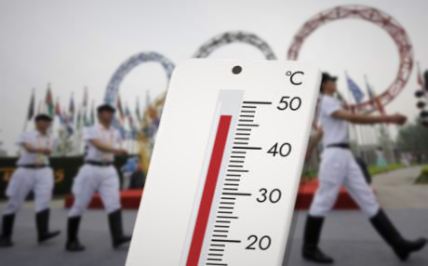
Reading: 47 °C
